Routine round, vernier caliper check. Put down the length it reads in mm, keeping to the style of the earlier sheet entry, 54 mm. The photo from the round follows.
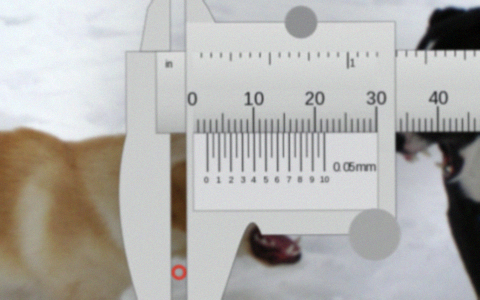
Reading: 2.5 mm
